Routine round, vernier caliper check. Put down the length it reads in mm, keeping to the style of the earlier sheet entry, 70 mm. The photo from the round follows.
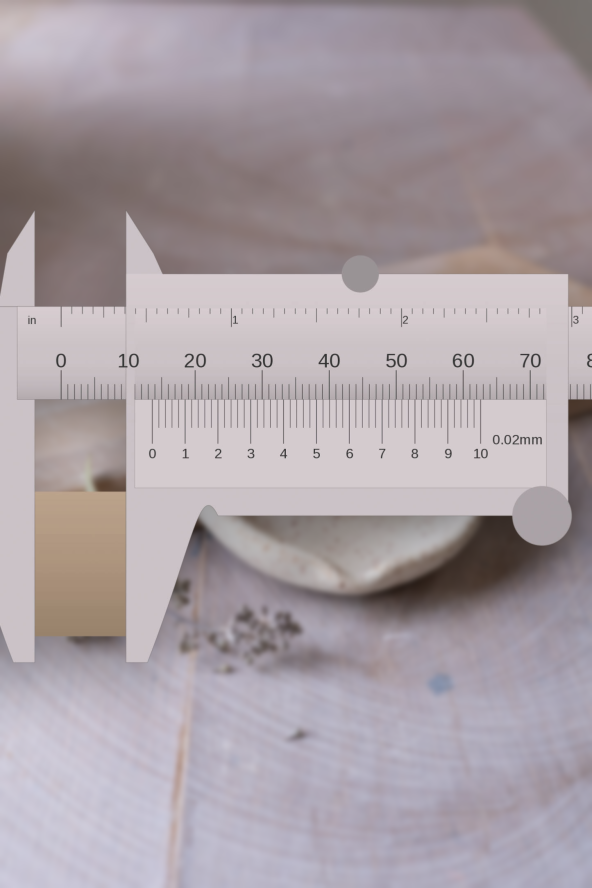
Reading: 13.6 mm
